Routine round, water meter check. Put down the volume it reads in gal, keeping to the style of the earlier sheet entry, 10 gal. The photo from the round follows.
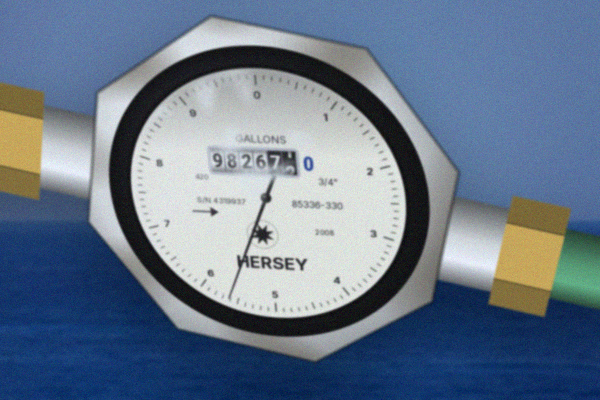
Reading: 9826715.6 gal
